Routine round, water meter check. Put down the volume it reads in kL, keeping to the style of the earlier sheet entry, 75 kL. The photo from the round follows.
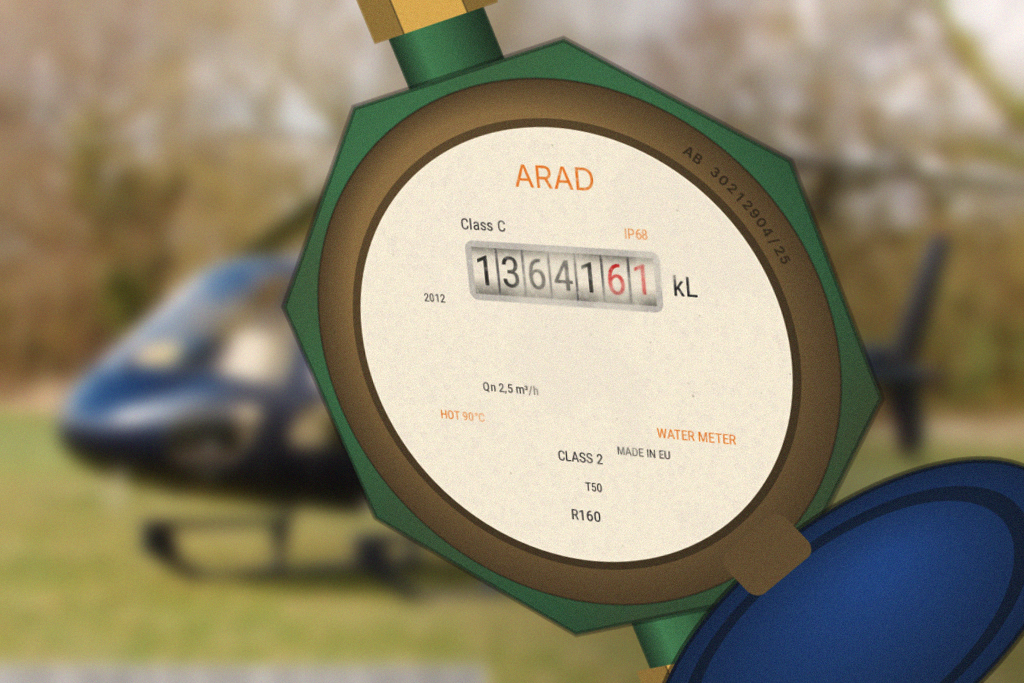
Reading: 13641.61 kL
